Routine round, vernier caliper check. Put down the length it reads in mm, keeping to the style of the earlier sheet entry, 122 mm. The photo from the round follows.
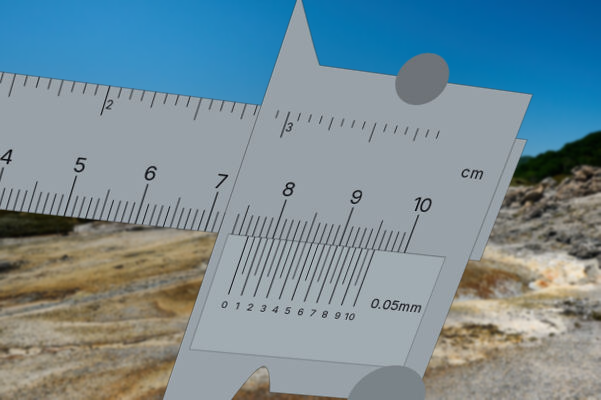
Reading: 76.4 mm
